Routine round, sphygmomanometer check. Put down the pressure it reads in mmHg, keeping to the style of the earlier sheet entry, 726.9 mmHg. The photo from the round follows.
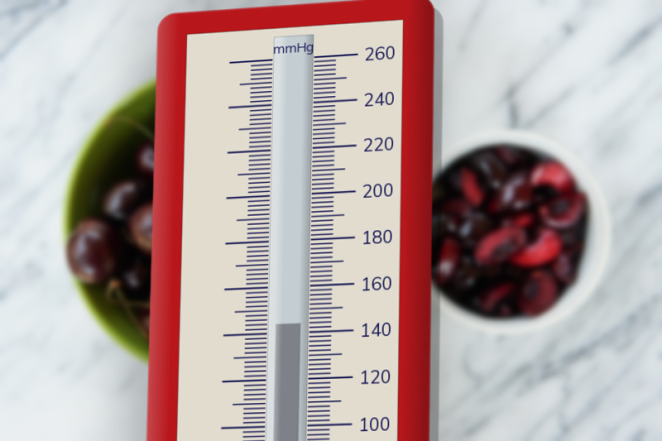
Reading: 144 mmHg
